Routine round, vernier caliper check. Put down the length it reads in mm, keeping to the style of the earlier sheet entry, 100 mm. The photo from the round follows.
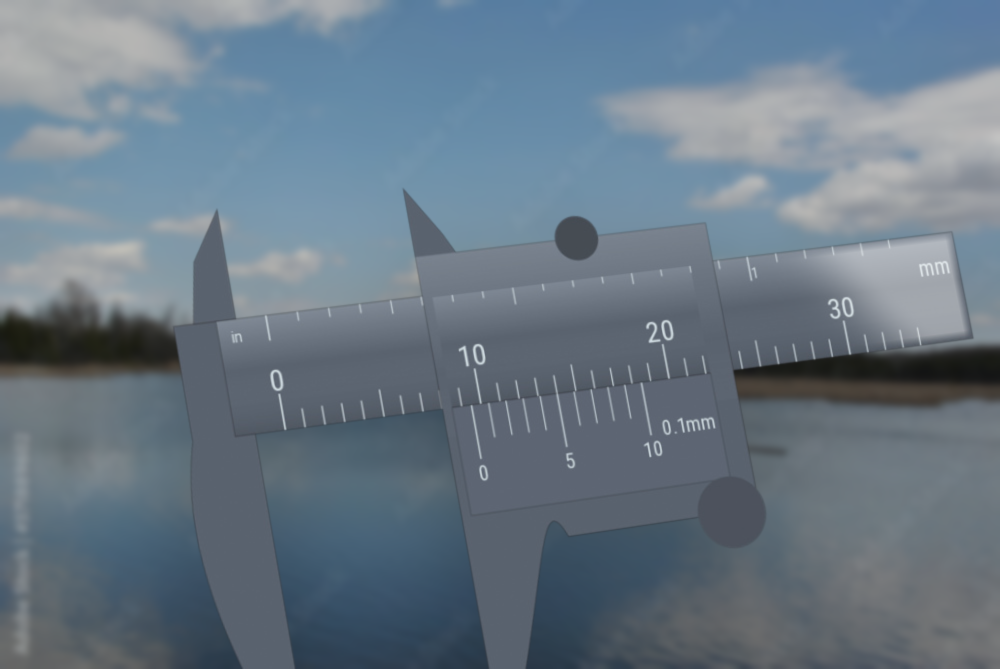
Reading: 9.5 mm
